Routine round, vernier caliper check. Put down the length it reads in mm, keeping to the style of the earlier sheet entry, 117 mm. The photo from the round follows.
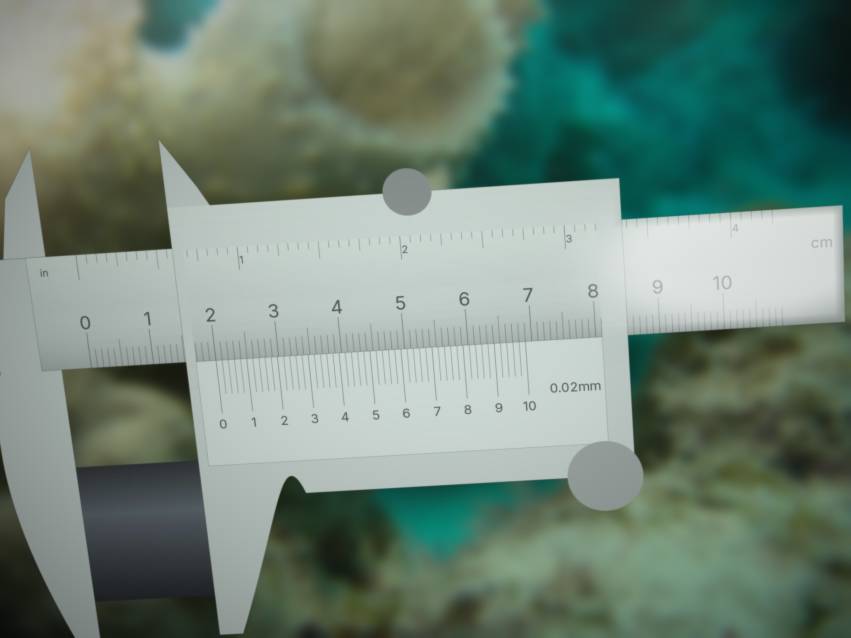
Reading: 20.0 mm
